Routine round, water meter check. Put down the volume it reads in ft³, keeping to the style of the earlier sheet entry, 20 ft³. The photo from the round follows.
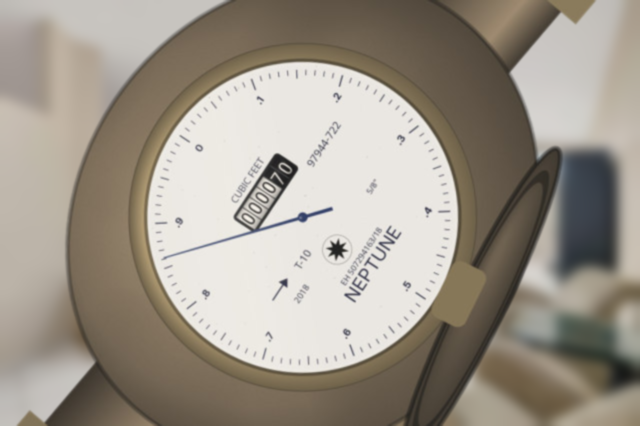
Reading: 69.86 ft³
